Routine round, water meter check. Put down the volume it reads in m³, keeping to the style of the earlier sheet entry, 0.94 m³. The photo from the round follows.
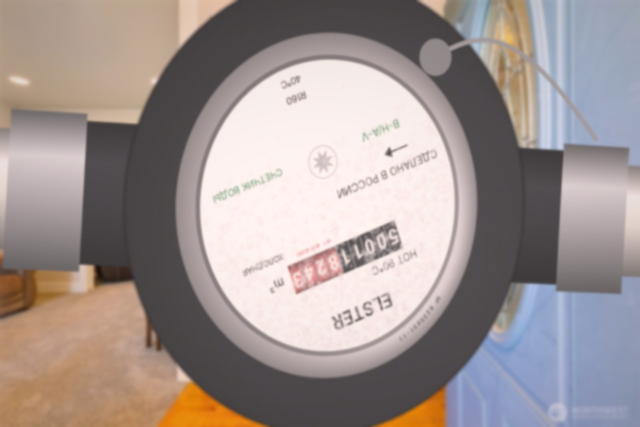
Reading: 50011.8243 m³
